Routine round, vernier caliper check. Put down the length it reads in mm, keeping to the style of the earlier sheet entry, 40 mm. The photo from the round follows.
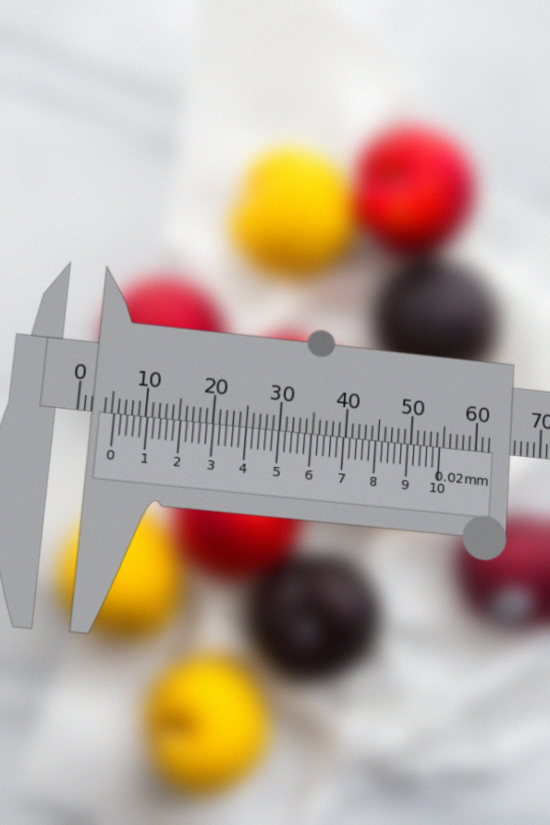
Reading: 5.4 mm
